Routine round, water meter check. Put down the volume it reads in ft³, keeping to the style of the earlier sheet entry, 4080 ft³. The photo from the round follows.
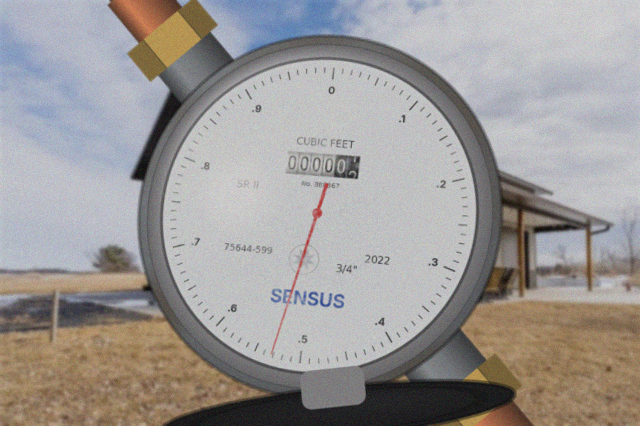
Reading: 1.53 ft³
